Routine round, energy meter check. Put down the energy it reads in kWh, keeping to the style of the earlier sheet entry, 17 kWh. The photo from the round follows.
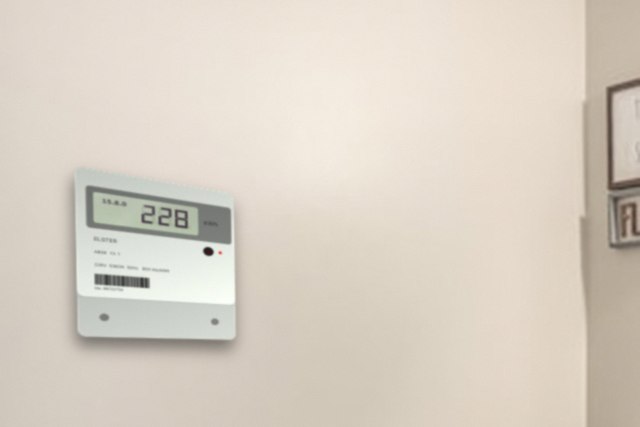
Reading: 228 kWh
